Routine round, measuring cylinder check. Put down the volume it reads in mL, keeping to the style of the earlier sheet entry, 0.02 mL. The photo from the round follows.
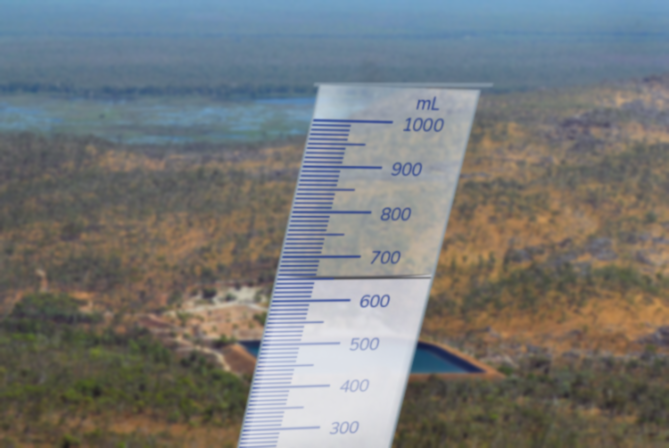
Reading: 650 mL
